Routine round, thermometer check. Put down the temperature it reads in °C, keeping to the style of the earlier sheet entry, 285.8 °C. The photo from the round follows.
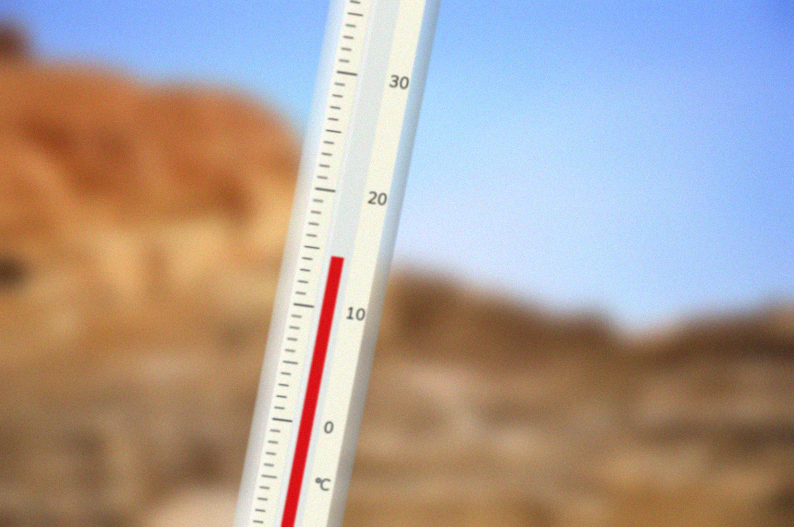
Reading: 14.5 °C
